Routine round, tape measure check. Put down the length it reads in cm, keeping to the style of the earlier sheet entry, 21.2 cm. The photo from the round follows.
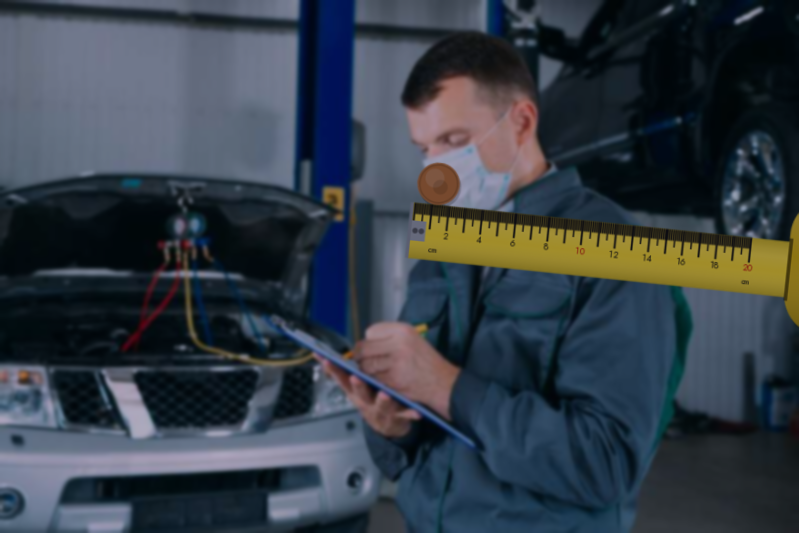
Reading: 2.5 cm
